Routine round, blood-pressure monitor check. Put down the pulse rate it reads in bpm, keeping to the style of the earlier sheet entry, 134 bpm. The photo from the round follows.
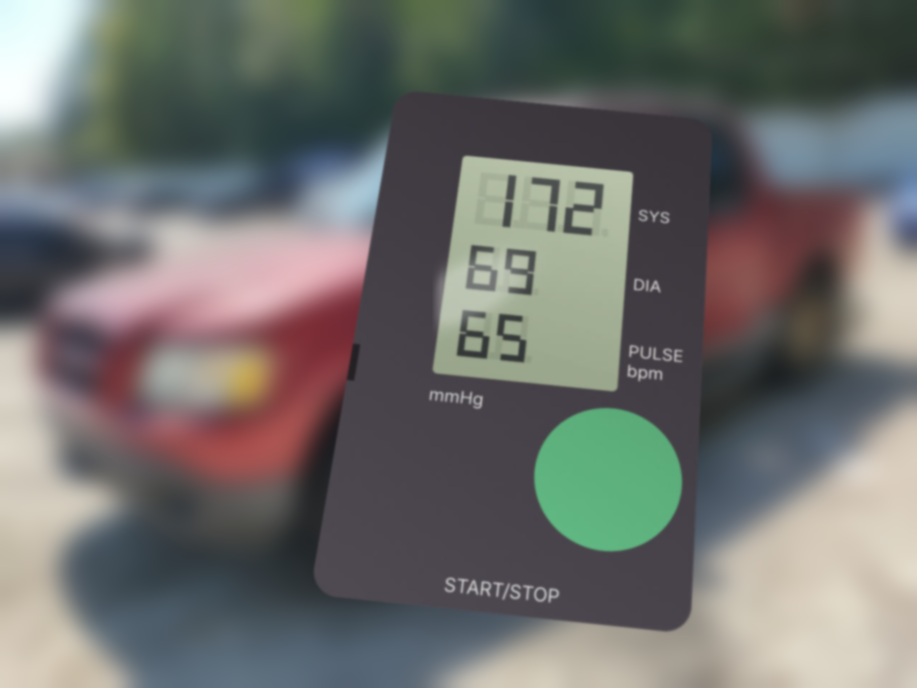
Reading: 65 bpm
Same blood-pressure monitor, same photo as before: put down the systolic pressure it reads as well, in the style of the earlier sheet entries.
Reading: 172 mmHg
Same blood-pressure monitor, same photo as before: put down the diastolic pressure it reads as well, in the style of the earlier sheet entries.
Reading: 69 mmHg
